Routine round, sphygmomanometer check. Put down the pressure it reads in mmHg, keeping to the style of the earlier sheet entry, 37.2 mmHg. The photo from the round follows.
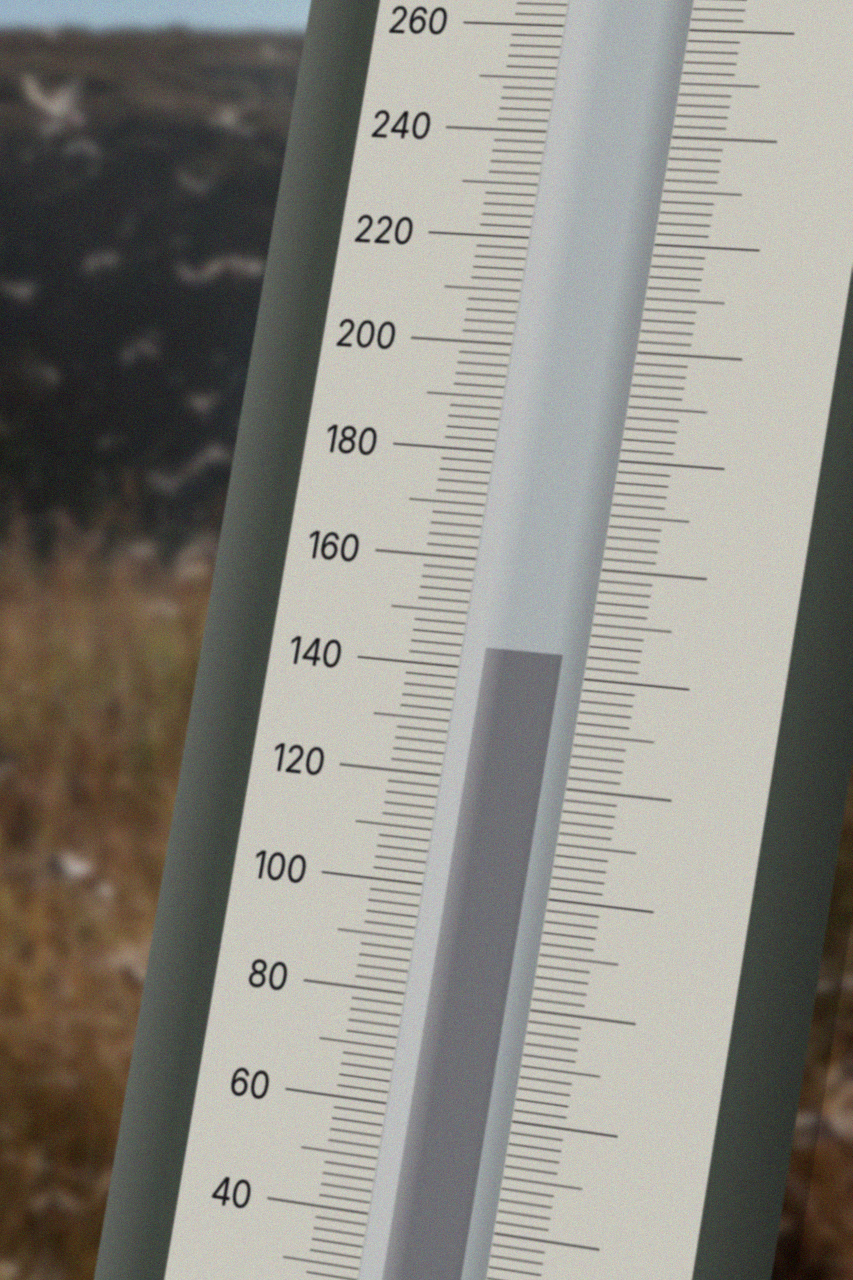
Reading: 144 mmHg
